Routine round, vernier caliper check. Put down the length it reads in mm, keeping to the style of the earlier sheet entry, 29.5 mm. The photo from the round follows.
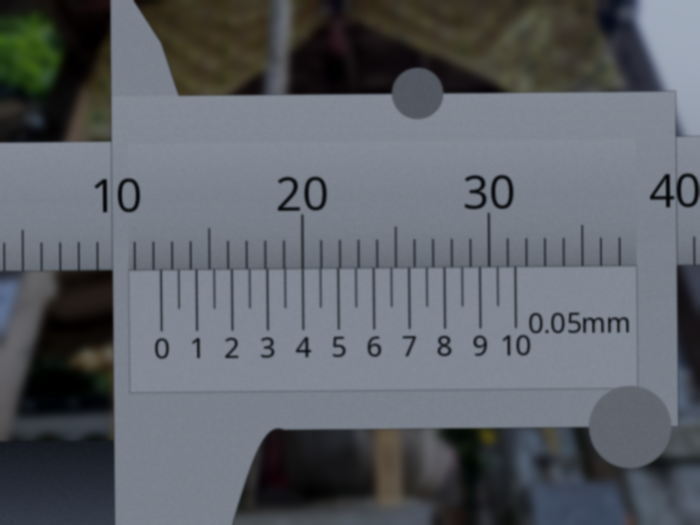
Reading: 12.4 mm
